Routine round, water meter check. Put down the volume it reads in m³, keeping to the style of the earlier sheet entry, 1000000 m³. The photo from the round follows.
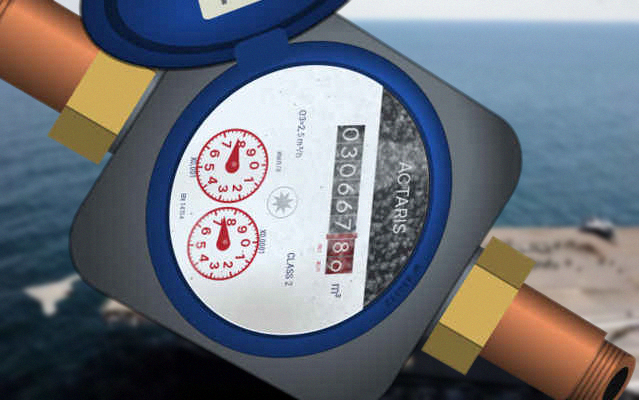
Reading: 30667.8877 m³
